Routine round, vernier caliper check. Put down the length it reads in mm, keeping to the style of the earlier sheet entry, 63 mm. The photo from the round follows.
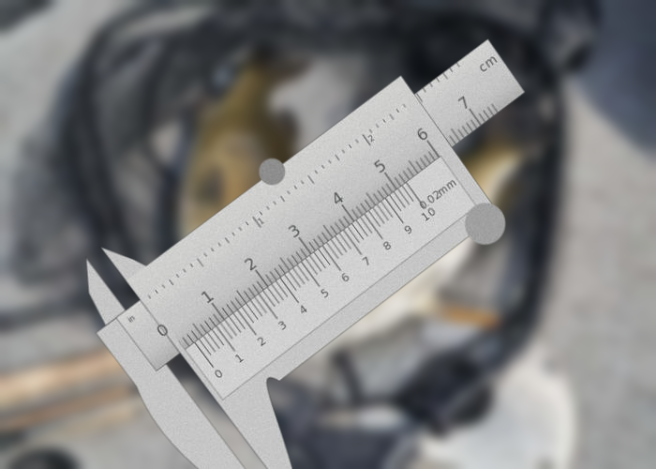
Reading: 3.2 mm
